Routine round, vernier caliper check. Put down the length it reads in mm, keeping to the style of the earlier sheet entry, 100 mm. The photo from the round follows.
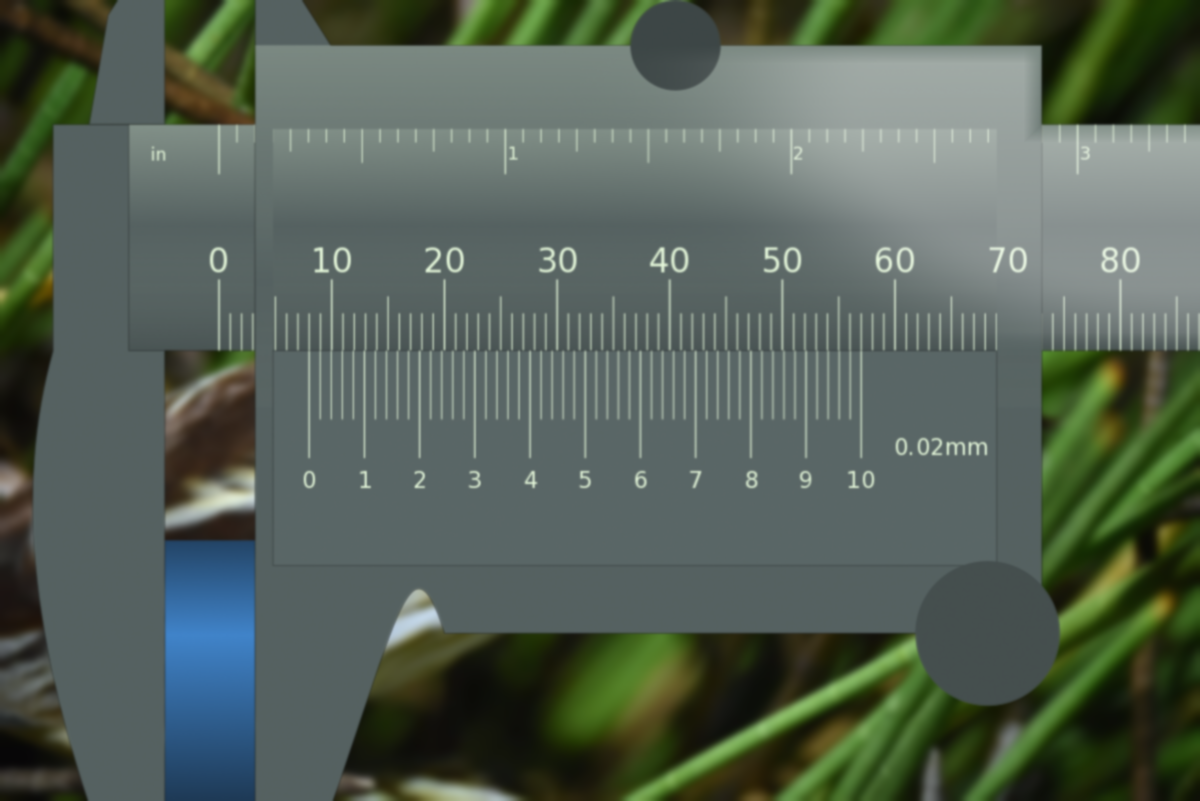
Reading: 8.0 mm
